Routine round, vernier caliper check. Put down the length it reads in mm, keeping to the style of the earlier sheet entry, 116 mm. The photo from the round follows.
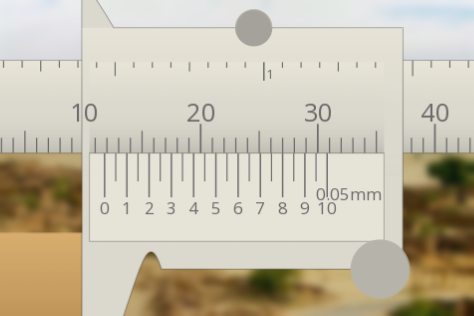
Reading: 11.8 mm
